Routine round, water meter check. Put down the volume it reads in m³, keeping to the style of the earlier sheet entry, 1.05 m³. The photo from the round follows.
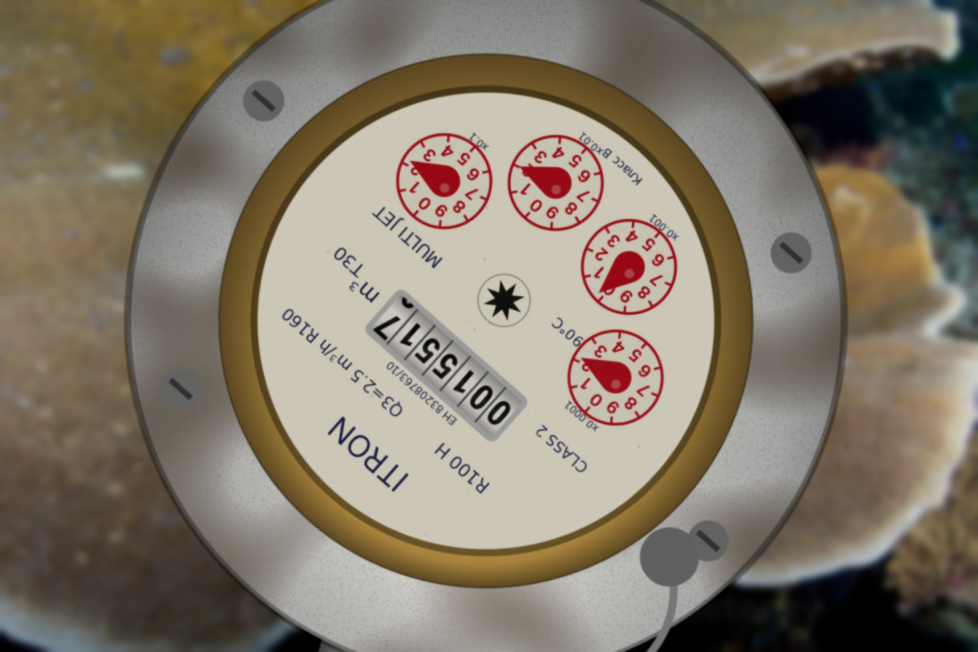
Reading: 15517.2202 m³
